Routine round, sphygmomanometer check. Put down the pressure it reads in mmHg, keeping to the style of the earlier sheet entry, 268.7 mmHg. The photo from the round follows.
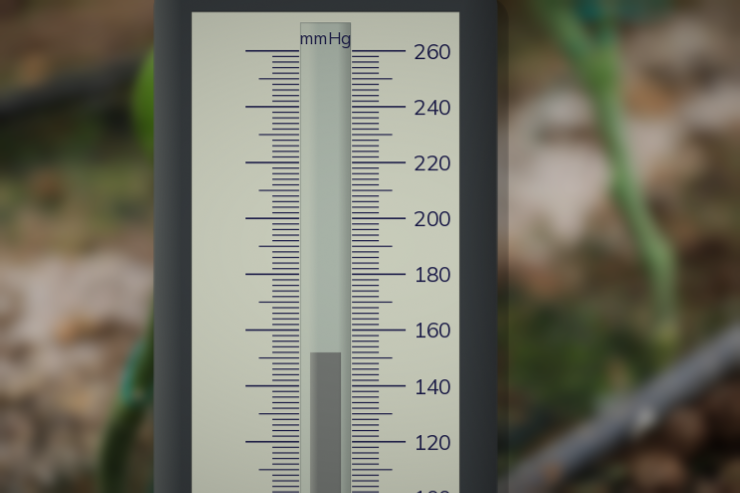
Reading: 152 mmHg
